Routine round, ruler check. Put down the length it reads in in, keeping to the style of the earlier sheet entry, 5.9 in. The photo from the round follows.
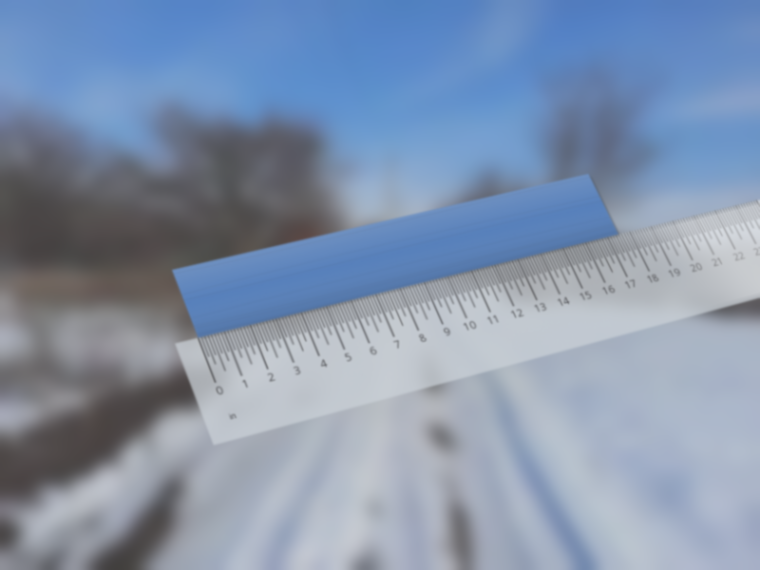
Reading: 17.5 in
